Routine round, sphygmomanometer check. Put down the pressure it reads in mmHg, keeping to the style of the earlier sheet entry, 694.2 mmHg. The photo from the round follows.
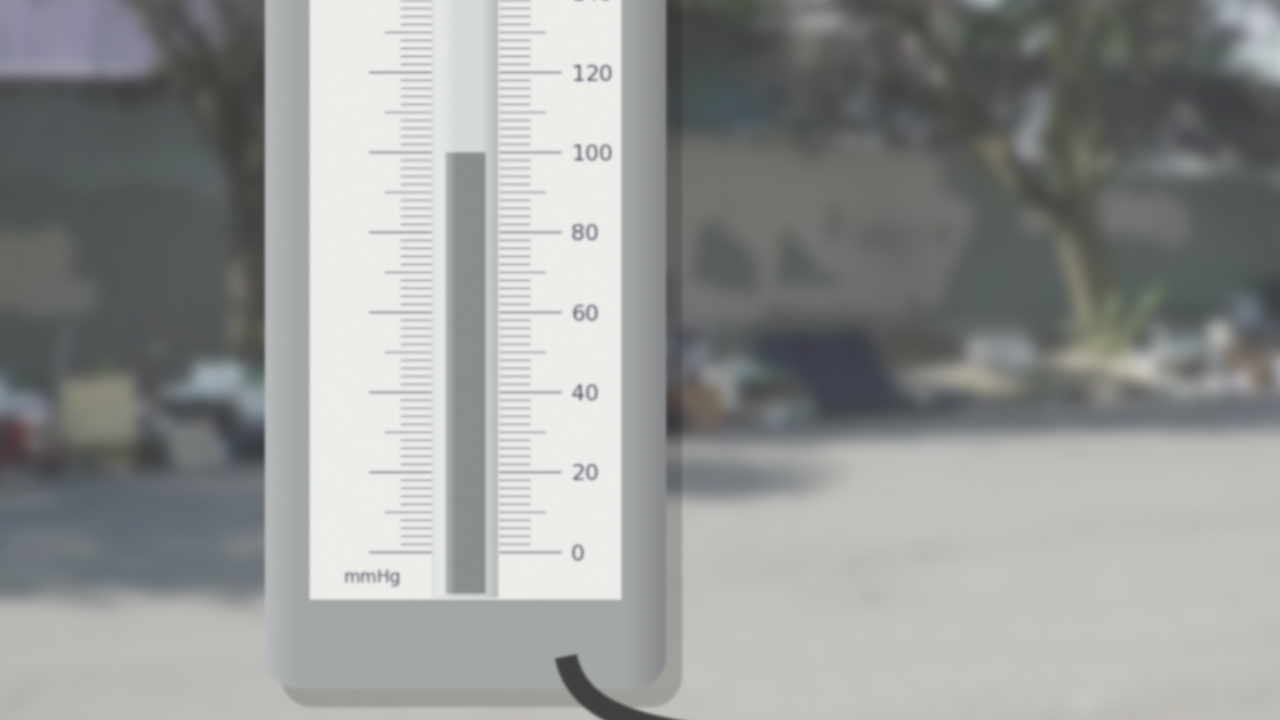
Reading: 100 mmHg
